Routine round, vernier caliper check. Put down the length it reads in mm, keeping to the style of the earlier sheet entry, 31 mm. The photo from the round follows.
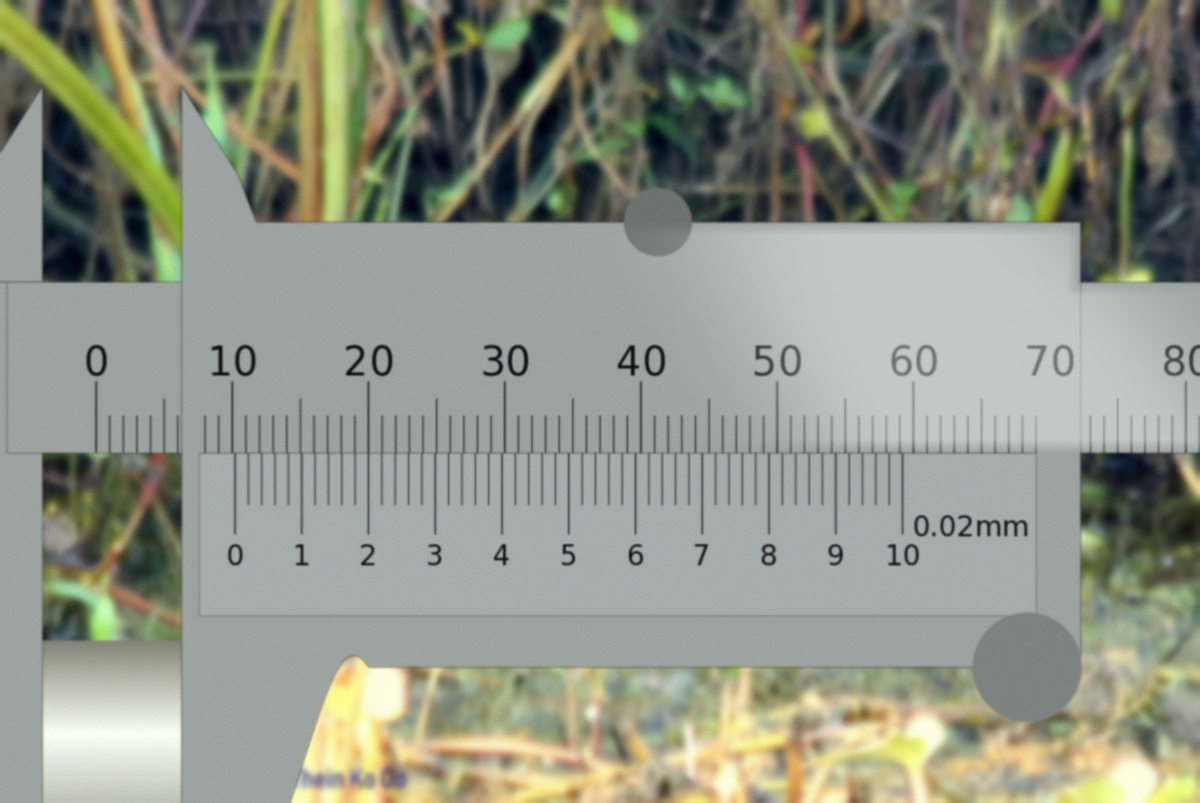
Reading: 10.2 mm
